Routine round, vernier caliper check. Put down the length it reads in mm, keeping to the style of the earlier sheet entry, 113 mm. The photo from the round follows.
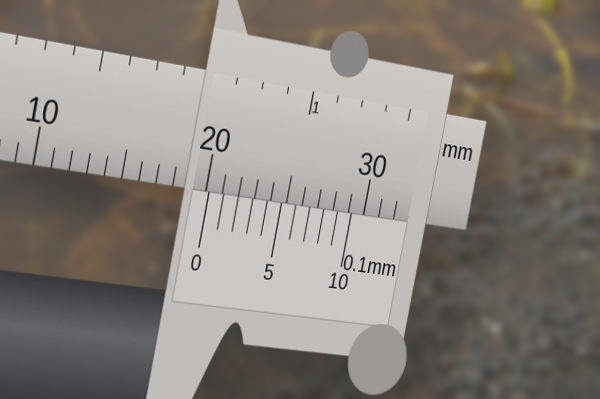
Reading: 20.2 mm
